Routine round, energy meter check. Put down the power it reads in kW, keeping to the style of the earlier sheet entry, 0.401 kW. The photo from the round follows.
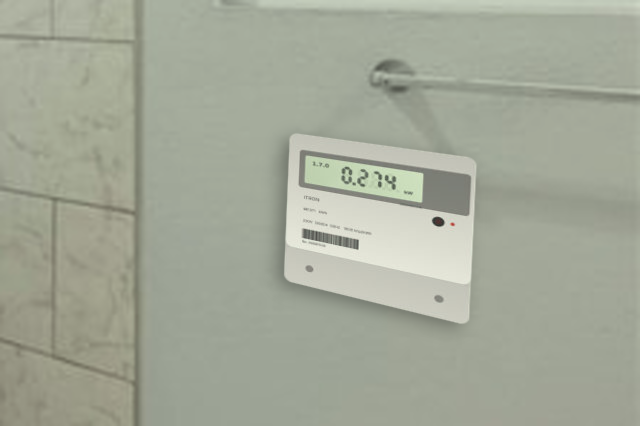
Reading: 0.274 kW
